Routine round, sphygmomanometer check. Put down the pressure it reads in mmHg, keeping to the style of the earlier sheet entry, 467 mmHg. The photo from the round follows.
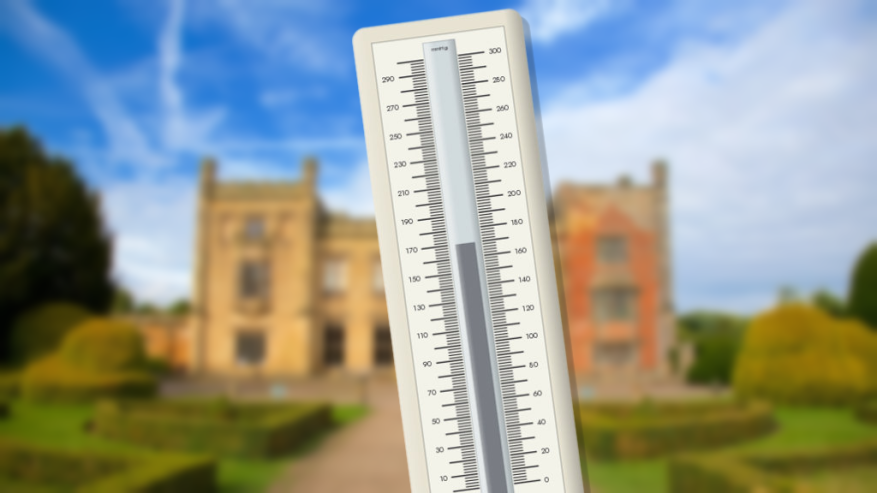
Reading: 170 mmHg
